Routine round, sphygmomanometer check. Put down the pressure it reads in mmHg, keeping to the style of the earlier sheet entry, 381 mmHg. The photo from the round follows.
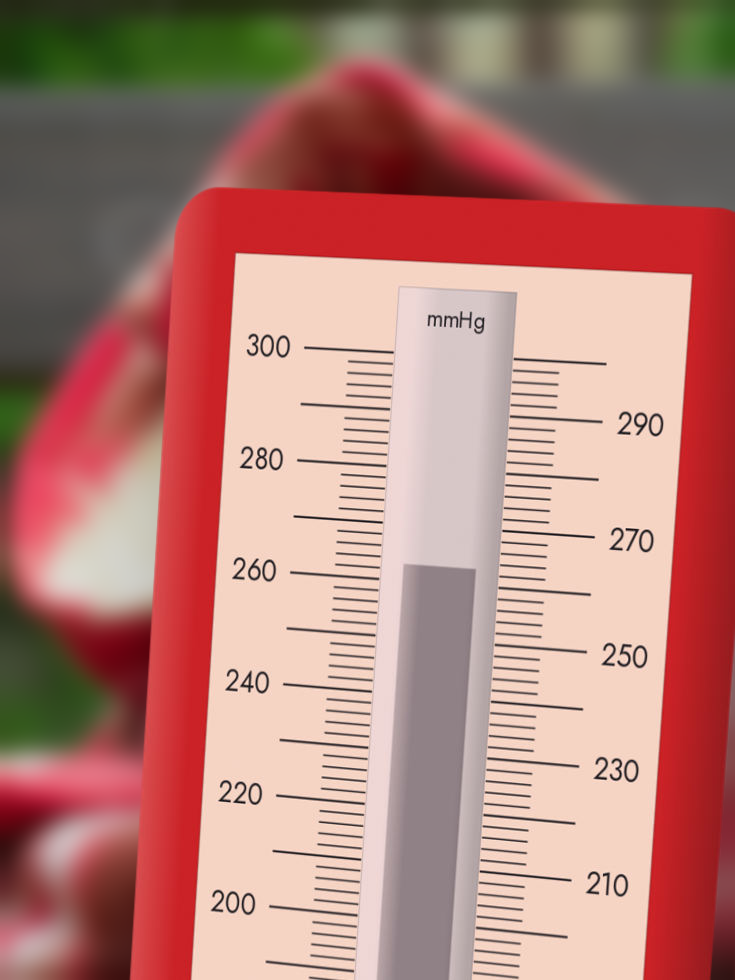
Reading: 263 mmHg
